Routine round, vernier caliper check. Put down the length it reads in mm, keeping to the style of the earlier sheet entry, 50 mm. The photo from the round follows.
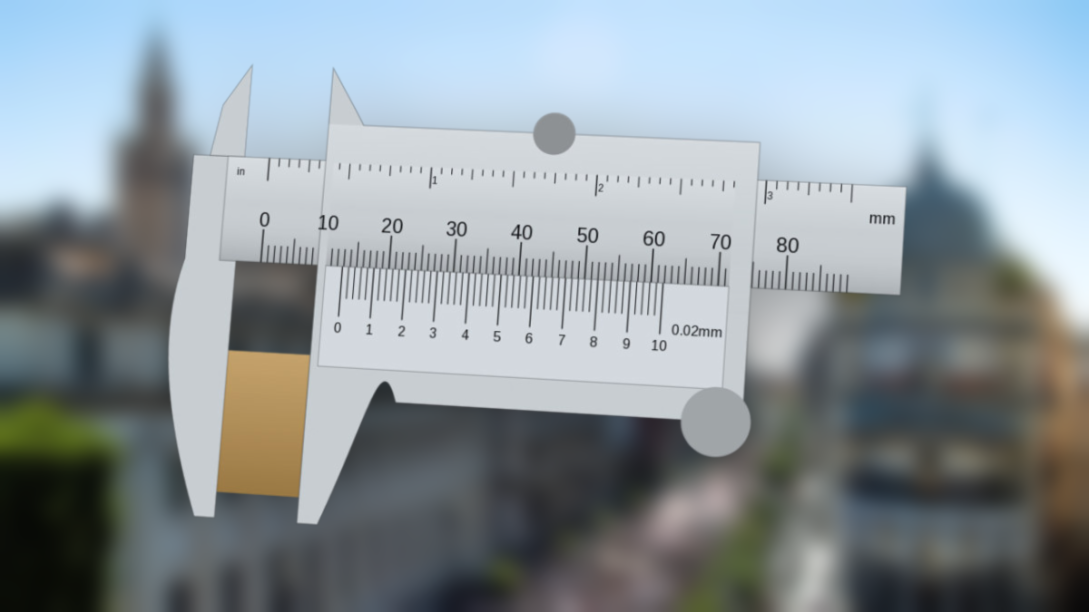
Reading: 12.8 mm
